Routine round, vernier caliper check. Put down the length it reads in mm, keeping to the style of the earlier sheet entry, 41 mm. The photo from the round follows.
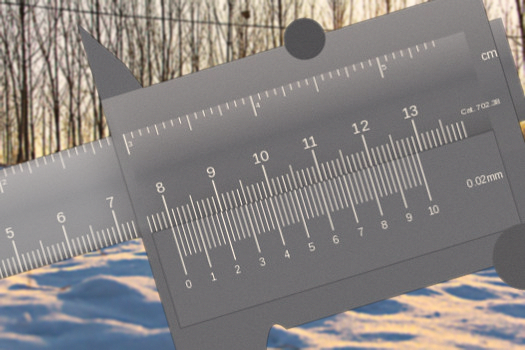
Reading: 80.0 mm
